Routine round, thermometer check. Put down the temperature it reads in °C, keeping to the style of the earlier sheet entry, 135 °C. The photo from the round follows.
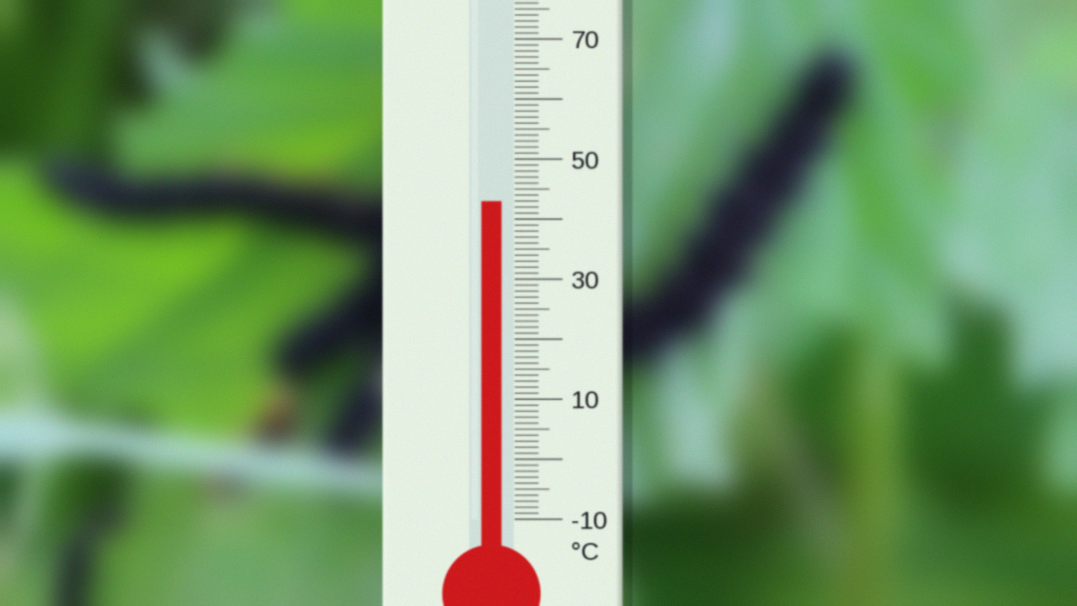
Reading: 43 °C
